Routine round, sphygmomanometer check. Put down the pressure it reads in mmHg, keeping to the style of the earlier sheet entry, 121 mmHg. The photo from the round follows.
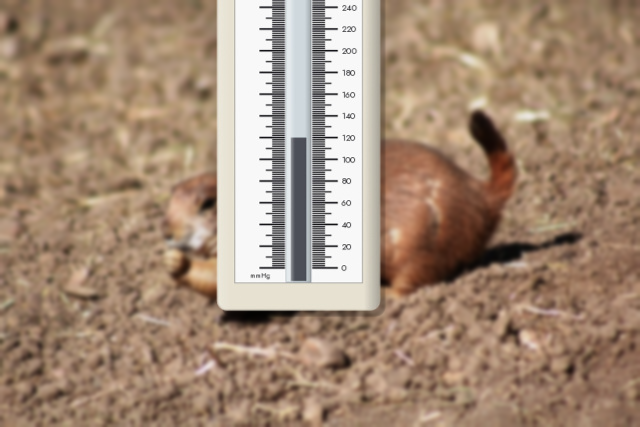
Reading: 120 mmHg
